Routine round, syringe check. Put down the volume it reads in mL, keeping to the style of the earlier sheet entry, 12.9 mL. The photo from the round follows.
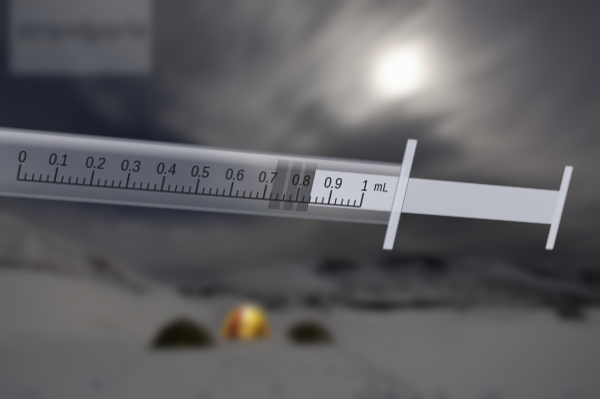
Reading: 0.72 mL
